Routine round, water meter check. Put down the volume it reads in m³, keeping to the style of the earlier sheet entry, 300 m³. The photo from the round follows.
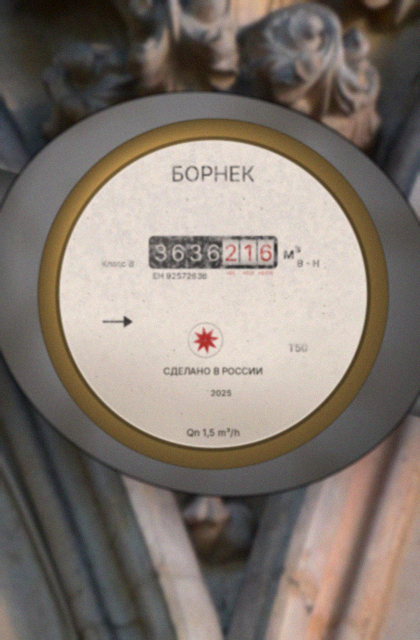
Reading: 3636.216 m³
